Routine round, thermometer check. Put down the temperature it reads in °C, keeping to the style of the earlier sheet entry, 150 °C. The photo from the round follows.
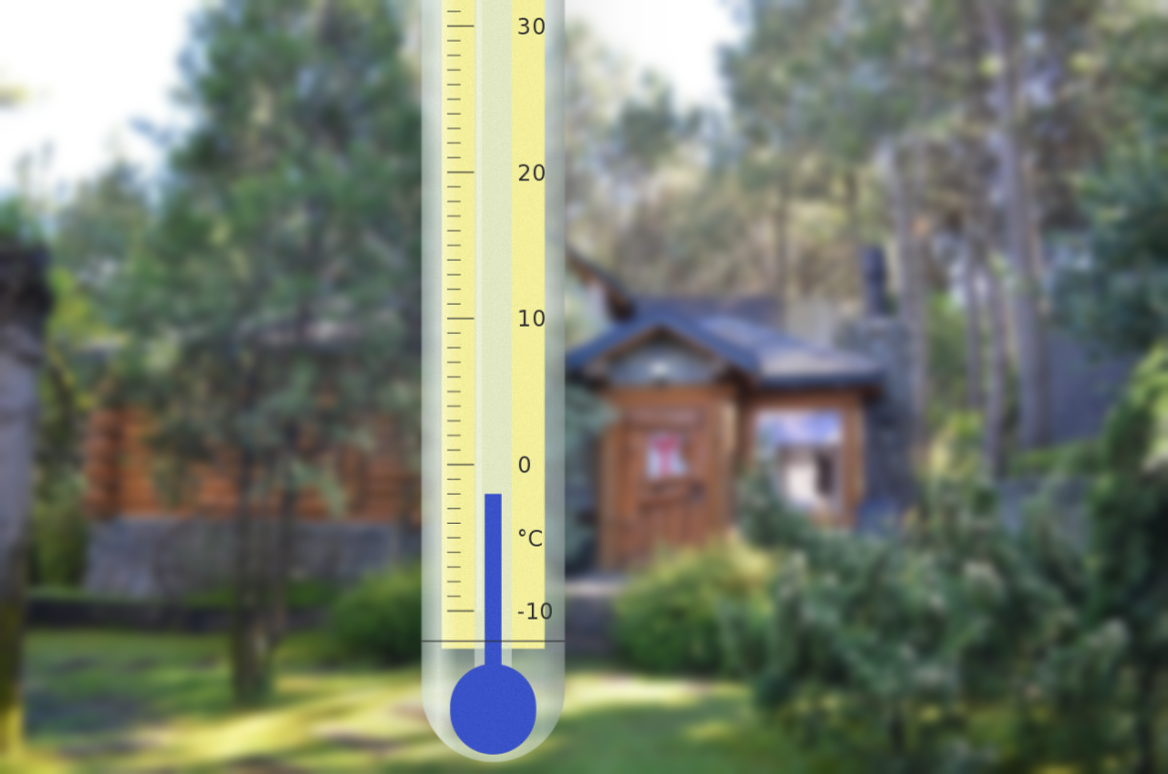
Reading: -2 °C
